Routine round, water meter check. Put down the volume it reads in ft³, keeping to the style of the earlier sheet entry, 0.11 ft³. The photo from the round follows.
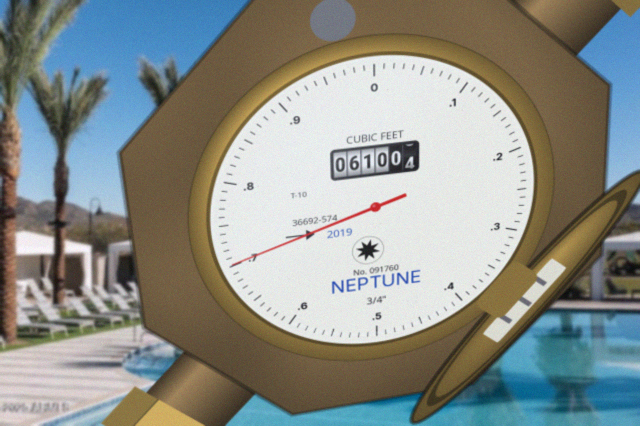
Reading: 61003.70 ft³
